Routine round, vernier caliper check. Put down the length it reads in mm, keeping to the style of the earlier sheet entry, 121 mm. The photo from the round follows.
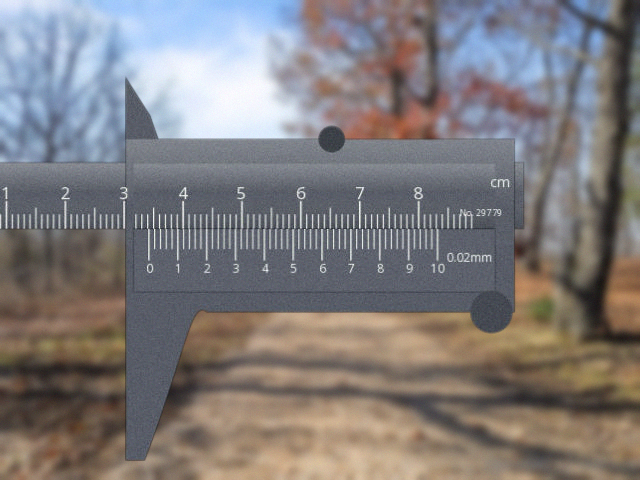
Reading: 34.2 mm
